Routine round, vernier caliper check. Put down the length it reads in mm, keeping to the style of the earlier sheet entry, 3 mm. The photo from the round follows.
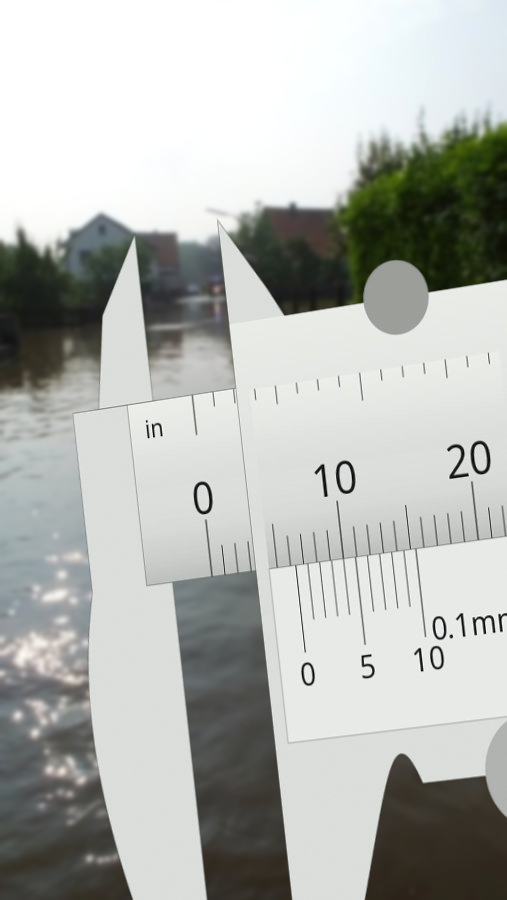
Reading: 6.4 mm
